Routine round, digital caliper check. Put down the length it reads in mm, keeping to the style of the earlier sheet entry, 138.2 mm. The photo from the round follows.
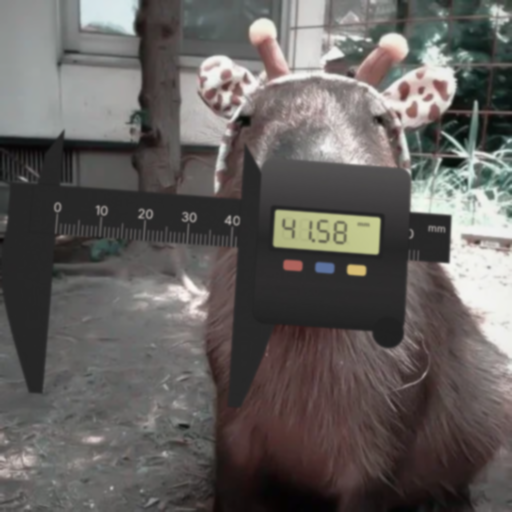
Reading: 41.58 mm
